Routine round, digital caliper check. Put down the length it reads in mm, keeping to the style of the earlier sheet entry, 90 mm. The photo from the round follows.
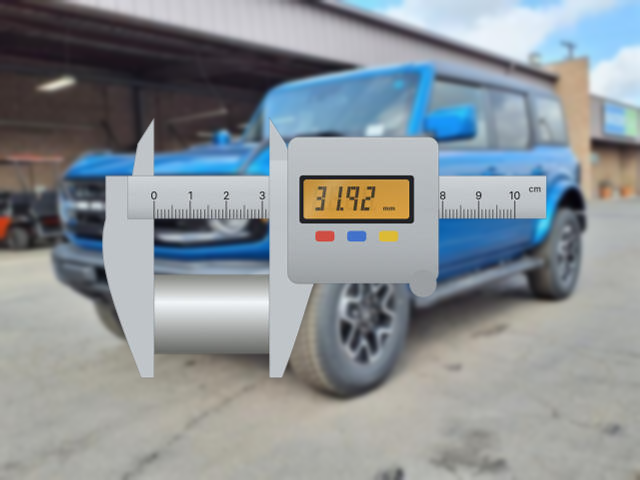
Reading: 31.92 mm
